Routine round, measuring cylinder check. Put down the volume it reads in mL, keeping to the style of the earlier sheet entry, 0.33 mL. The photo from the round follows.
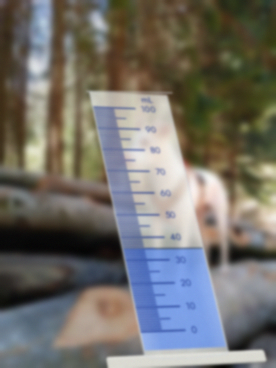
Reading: 35 mL
